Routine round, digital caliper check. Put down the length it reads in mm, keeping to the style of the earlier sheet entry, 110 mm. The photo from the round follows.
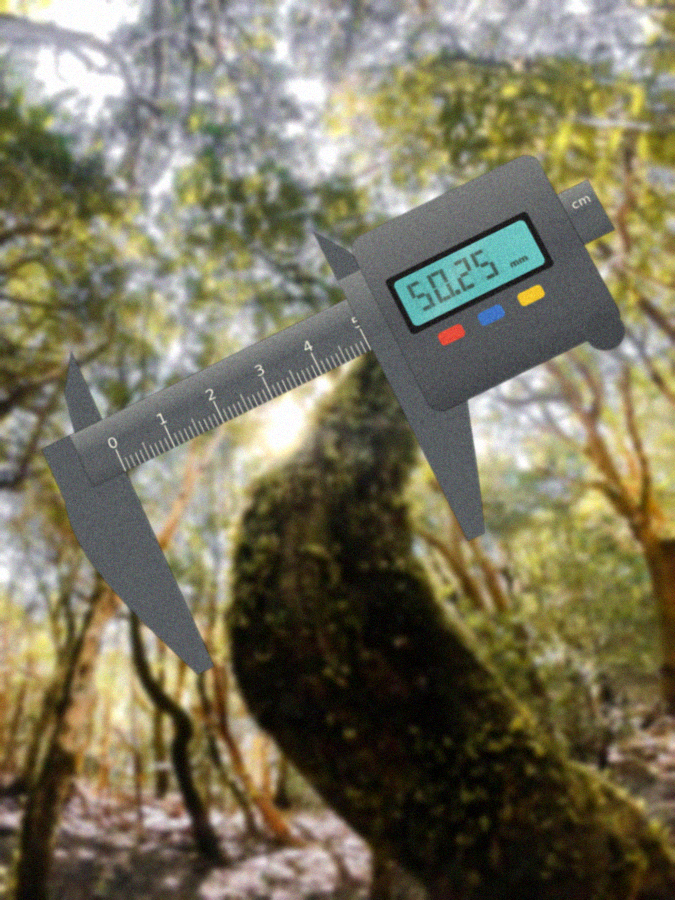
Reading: 50.25 mm
